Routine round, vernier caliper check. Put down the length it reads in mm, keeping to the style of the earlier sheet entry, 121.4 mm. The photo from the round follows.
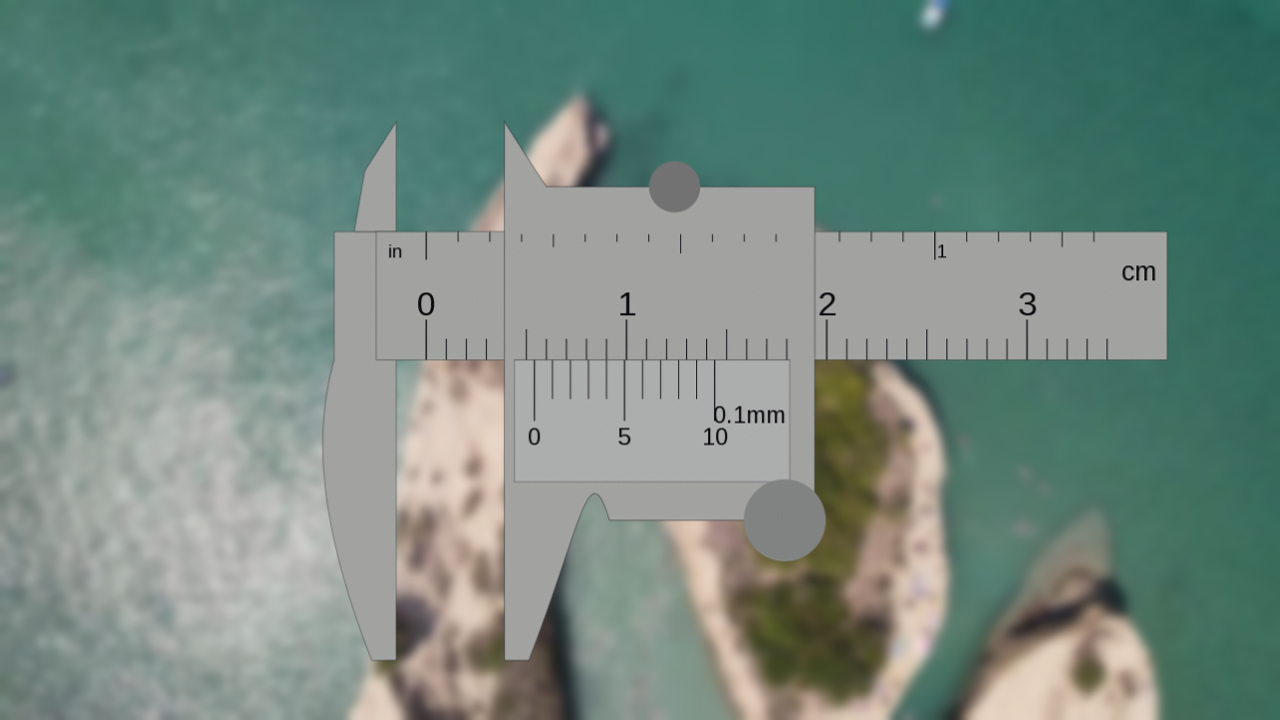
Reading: 5.4 mm
